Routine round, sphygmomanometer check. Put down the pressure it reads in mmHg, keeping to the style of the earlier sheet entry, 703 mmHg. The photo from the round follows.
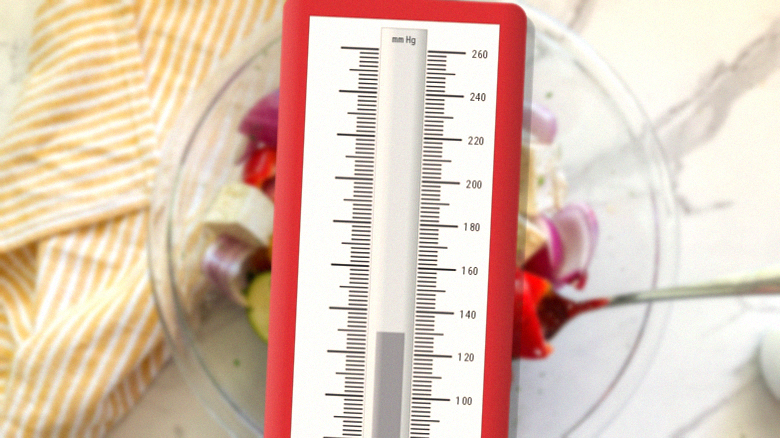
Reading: 130 mmHg
